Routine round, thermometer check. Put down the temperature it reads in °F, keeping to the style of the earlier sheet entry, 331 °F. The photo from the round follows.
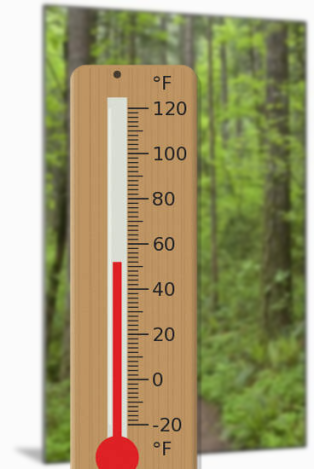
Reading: 52 °F
